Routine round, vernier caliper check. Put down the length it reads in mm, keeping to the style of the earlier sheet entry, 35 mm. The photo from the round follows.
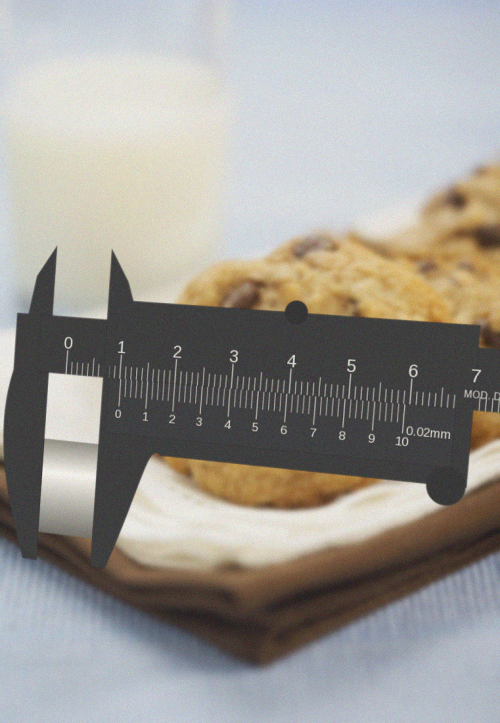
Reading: 10.2 mm
